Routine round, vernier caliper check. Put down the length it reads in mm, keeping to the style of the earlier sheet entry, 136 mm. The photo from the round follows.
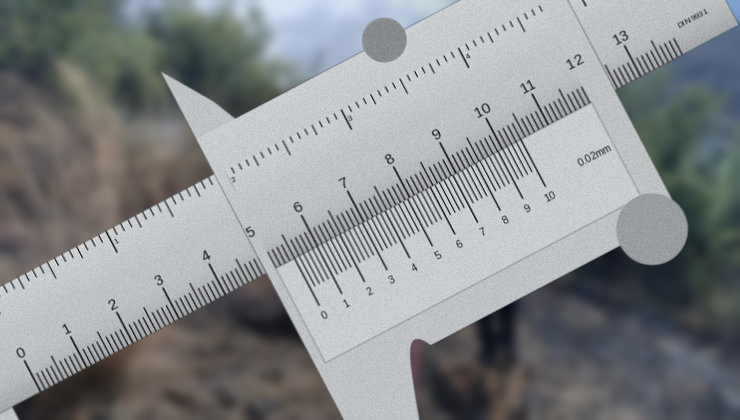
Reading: 55.0 mm
